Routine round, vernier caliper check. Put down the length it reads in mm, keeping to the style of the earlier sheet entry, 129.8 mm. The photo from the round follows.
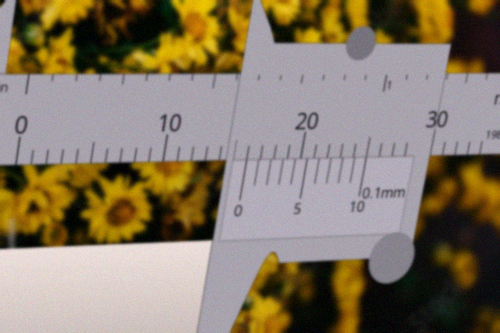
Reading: 16.0 mm
